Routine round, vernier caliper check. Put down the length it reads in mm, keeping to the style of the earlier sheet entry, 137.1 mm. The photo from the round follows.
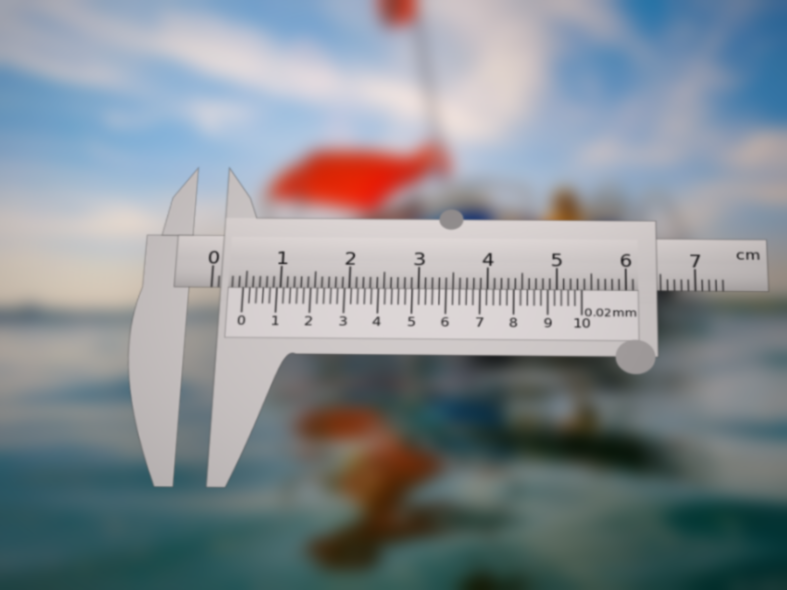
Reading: 4.6 mm
